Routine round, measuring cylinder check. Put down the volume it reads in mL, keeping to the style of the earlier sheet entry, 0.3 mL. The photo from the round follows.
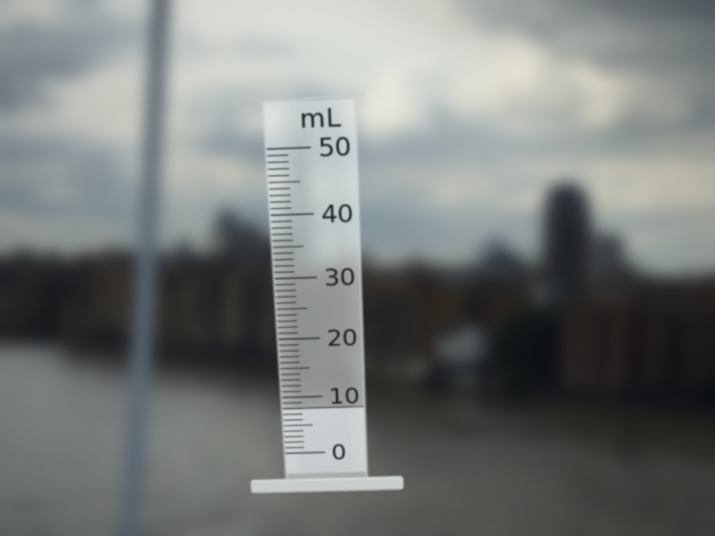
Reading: 8 mL
